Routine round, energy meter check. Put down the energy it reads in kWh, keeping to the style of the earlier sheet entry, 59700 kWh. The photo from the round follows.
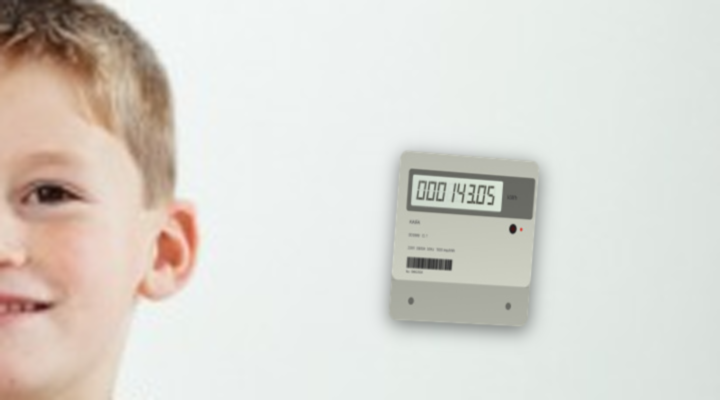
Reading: 143.05 kWh
